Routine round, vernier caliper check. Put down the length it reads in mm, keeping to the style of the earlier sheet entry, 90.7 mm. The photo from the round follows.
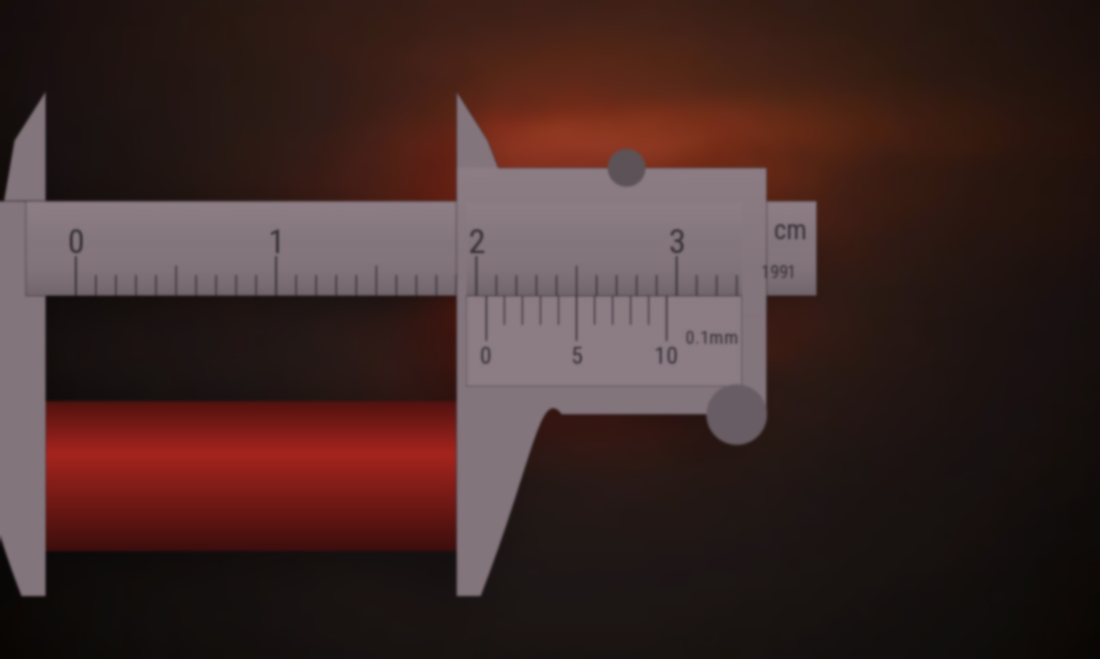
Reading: 20.5 mm
